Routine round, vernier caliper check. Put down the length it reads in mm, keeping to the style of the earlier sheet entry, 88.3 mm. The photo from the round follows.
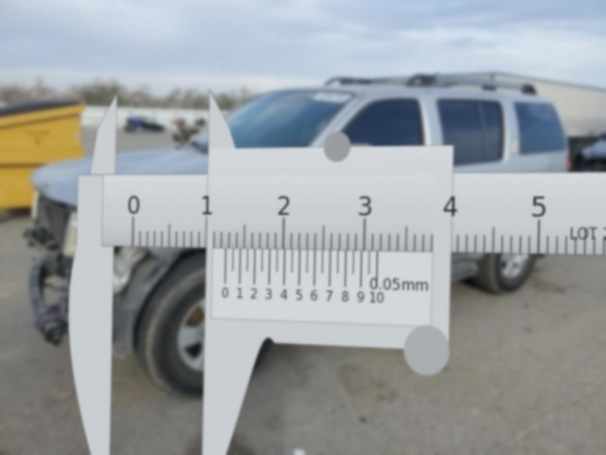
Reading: 12.6 mm
